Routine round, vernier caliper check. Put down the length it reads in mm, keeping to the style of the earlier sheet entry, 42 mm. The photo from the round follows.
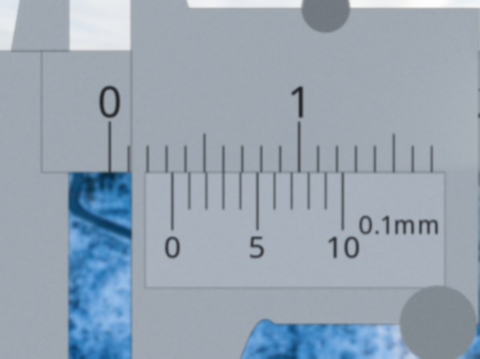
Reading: 3.3 mm
